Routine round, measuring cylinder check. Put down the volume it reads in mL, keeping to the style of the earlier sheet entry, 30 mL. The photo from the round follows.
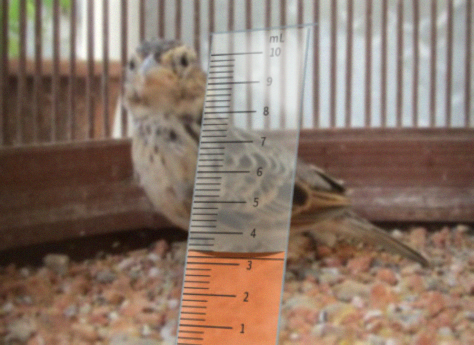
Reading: 3.2 mL
